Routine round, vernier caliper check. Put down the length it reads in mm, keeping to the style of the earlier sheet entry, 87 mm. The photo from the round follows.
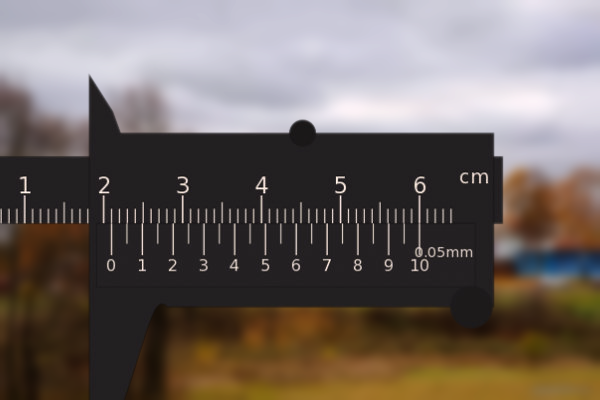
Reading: 21.0 mm
